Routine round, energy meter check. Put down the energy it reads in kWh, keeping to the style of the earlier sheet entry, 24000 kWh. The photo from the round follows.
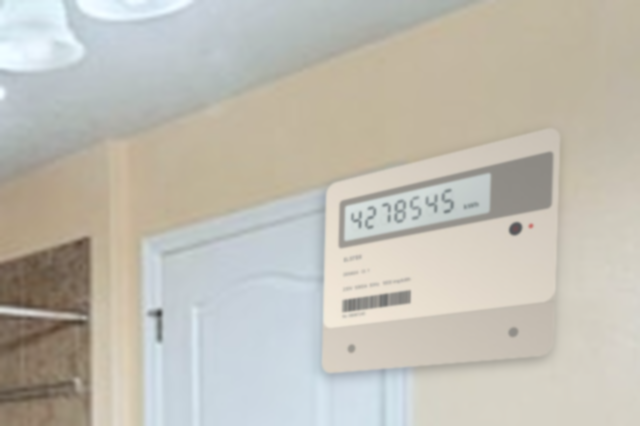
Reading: 4278545 kWh
